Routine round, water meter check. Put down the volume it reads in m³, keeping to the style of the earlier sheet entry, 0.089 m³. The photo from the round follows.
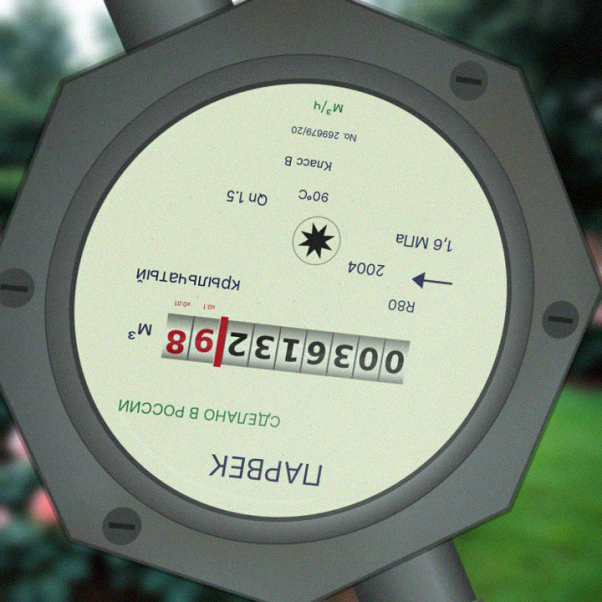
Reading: 36132.98 m³
